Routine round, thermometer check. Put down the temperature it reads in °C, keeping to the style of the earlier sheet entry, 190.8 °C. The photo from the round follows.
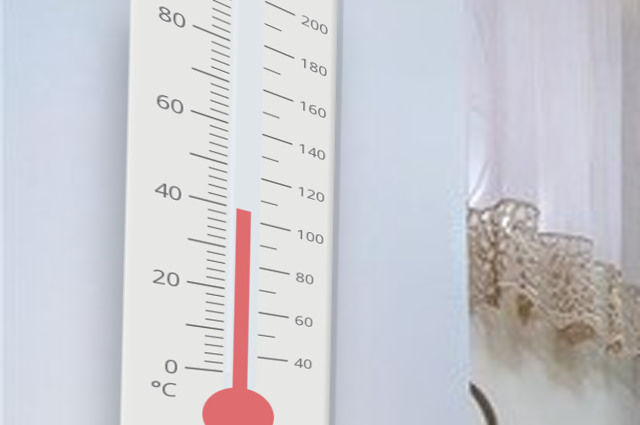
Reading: 40 °C
